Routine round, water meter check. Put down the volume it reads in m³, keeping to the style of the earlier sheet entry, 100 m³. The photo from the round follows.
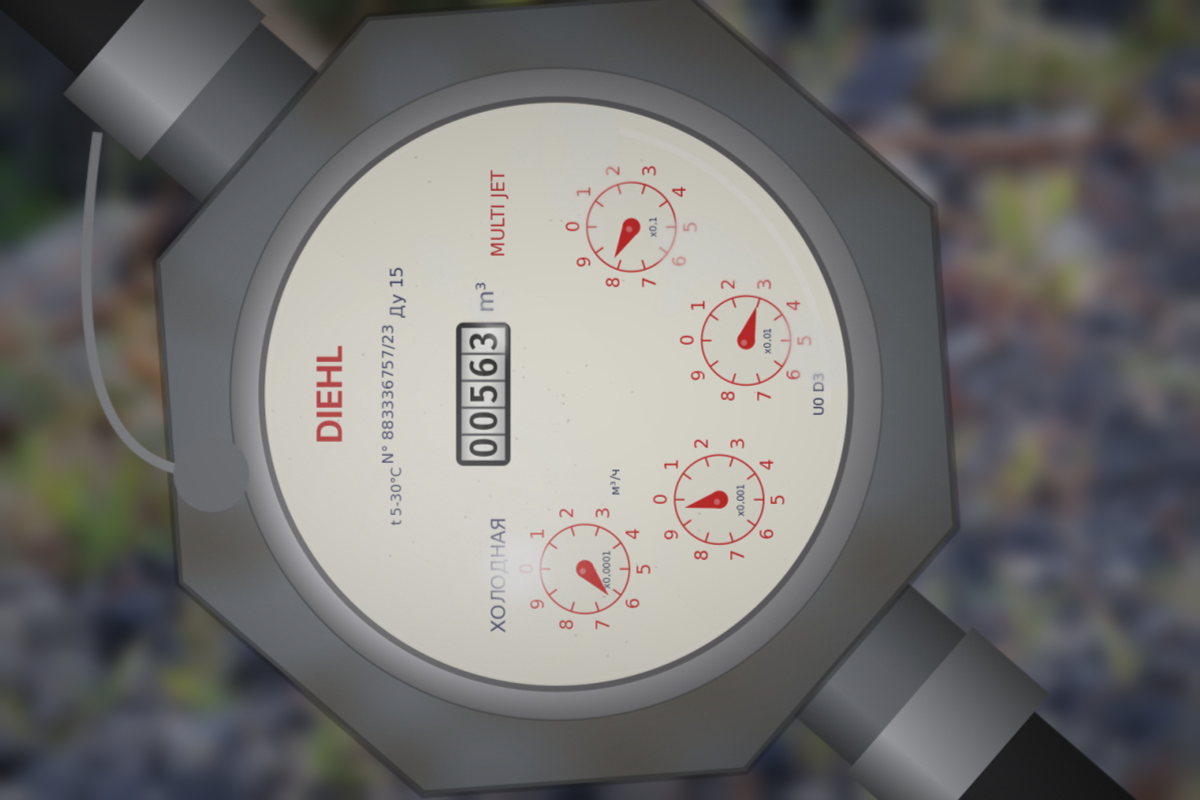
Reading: 563.8296 m³
